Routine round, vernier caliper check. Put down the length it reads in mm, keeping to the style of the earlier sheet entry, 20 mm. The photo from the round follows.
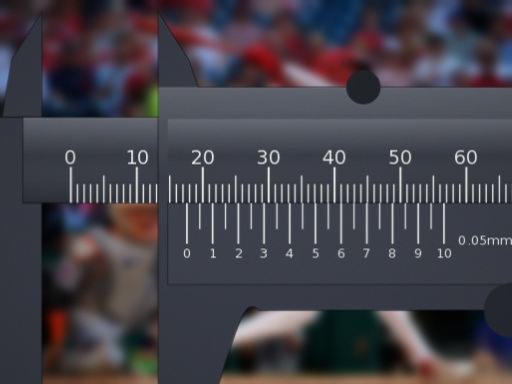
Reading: 17.6 mm
